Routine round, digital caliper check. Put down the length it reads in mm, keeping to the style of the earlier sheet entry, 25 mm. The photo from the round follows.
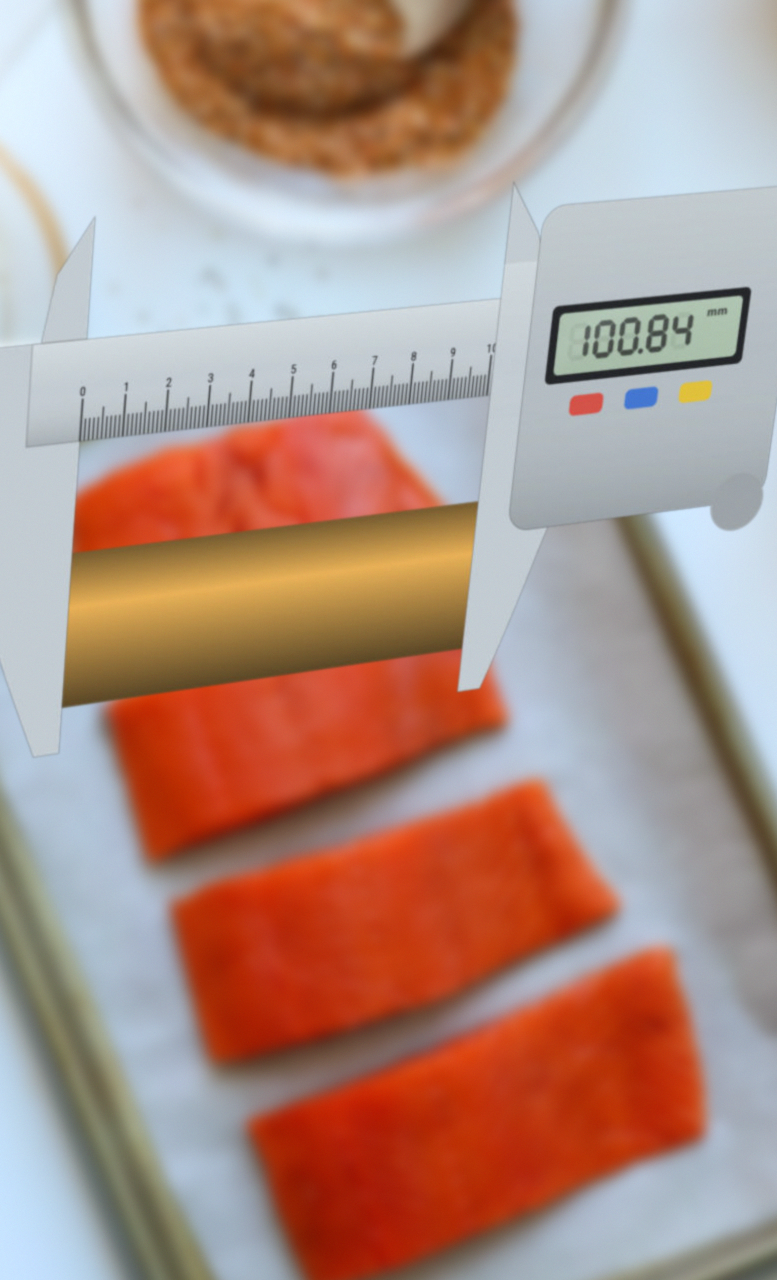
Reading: 100.84 mm
